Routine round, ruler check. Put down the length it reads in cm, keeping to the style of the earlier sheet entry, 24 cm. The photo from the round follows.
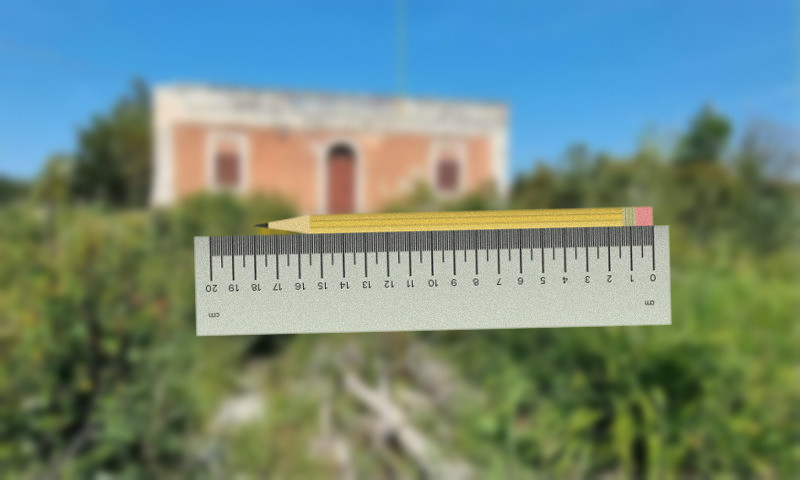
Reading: 18 cm
